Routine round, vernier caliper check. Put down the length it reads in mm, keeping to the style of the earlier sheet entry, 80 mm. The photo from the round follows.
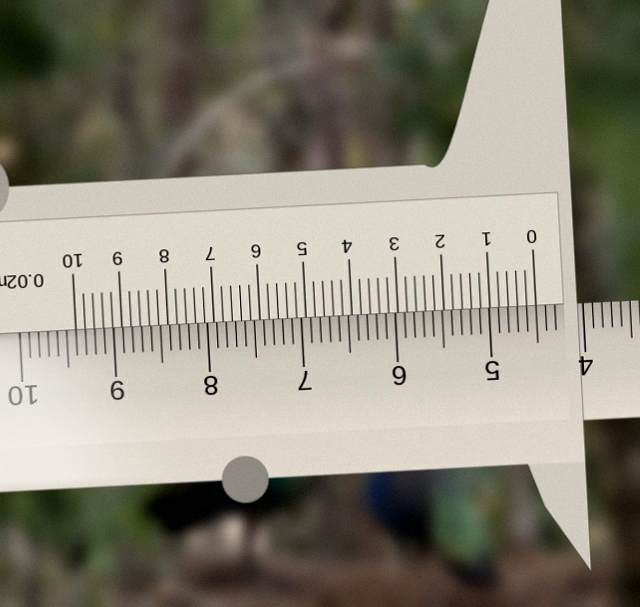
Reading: 45.0 mm
